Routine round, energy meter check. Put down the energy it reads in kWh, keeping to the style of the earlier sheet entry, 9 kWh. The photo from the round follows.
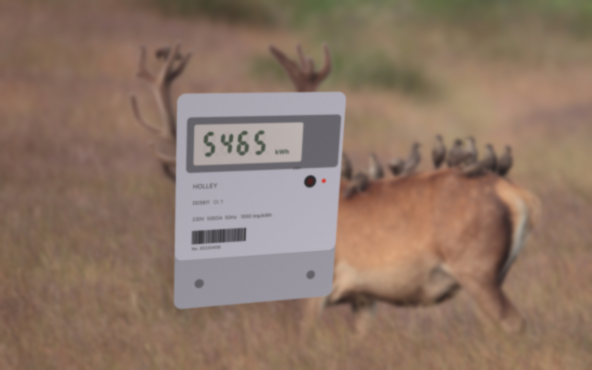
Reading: 5465 kWh
